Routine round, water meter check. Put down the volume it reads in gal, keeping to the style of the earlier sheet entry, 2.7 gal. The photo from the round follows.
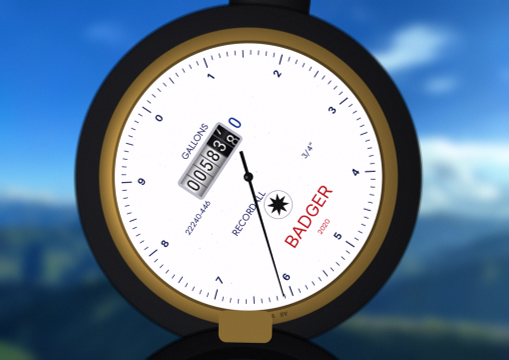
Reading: 58376.1 gal
